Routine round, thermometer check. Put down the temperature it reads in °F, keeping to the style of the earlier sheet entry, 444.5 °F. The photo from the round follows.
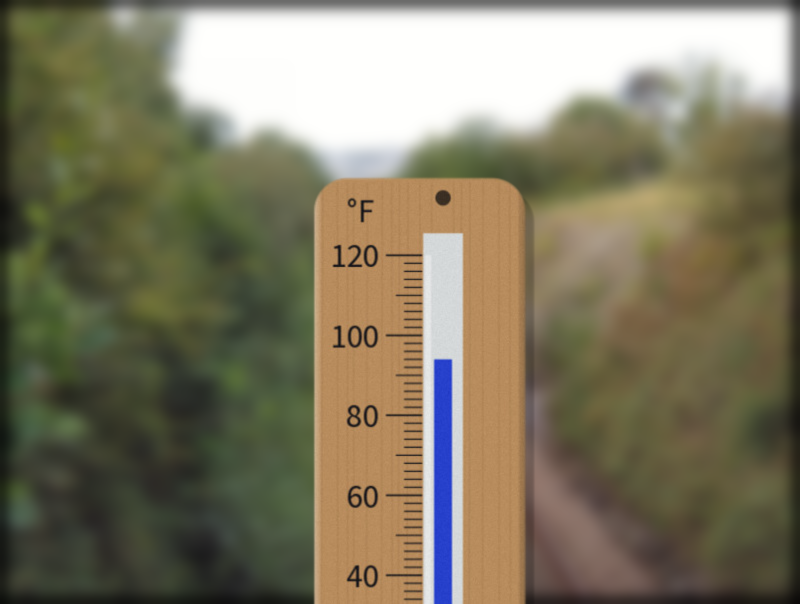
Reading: 94 °F
